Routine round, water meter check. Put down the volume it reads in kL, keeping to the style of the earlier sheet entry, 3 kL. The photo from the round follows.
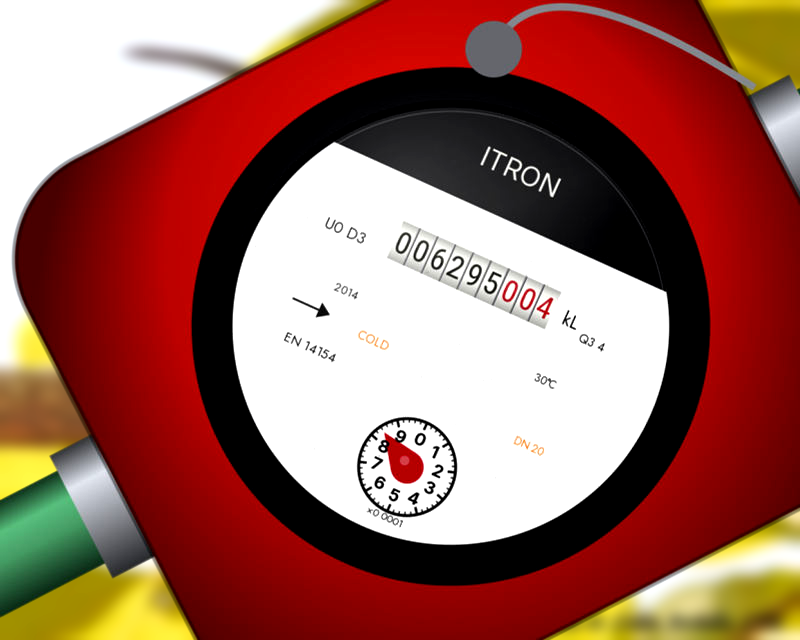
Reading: 6295.0048 kL
